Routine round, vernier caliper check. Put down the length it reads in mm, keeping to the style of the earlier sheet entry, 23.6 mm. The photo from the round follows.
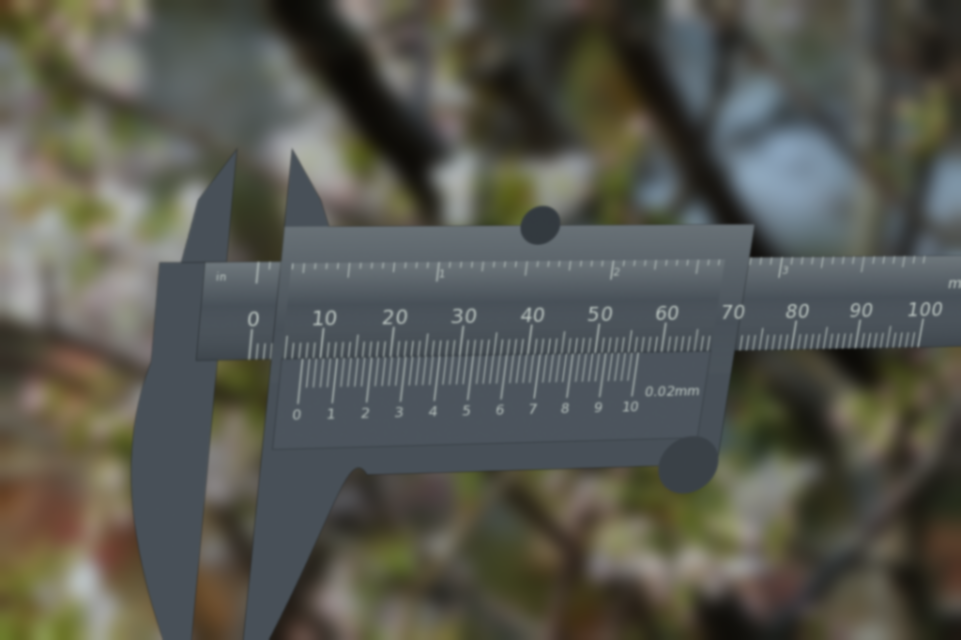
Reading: 7.5 mm
